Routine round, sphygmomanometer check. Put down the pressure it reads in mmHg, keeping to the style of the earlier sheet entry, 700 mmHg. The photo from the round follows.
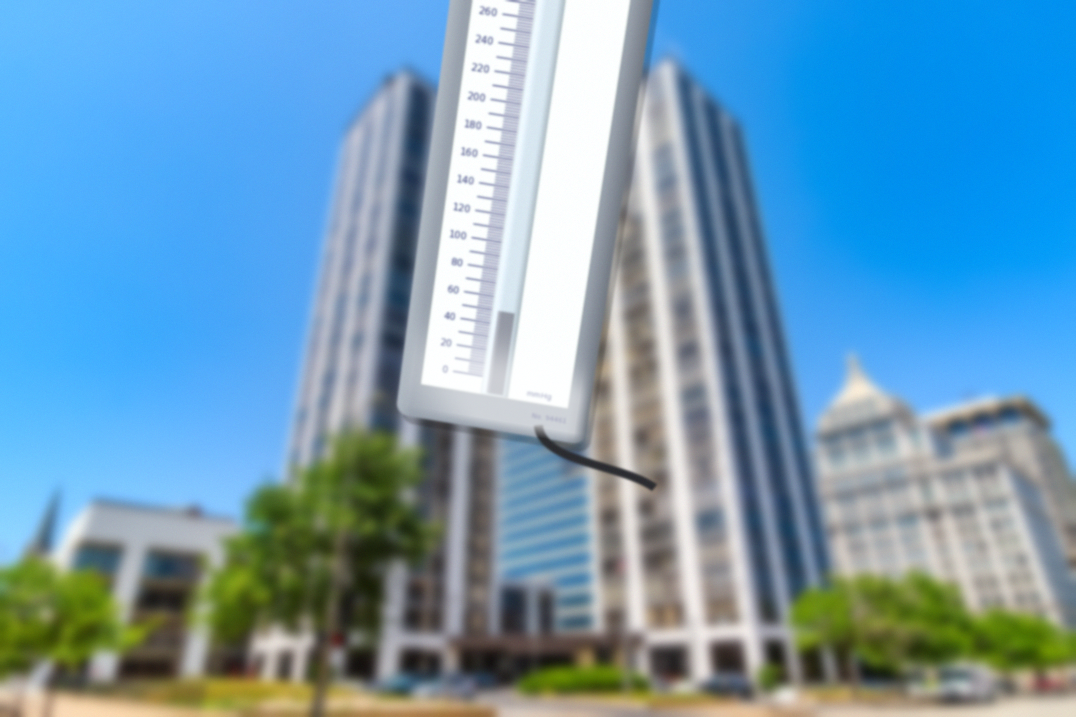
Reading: 50 mmHg
